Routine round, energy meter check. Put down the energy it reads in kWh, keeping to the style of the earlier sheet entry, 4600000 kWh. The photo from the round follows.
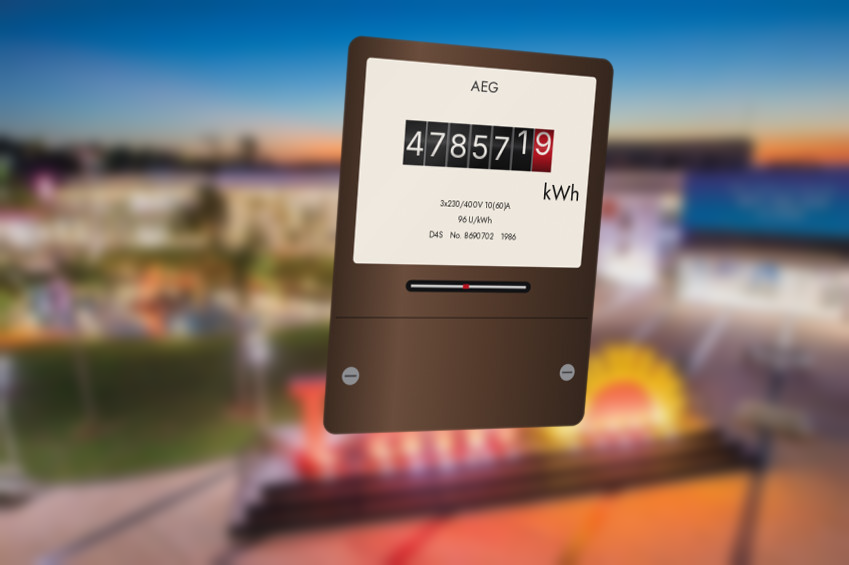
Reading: 478571.9 kWh
